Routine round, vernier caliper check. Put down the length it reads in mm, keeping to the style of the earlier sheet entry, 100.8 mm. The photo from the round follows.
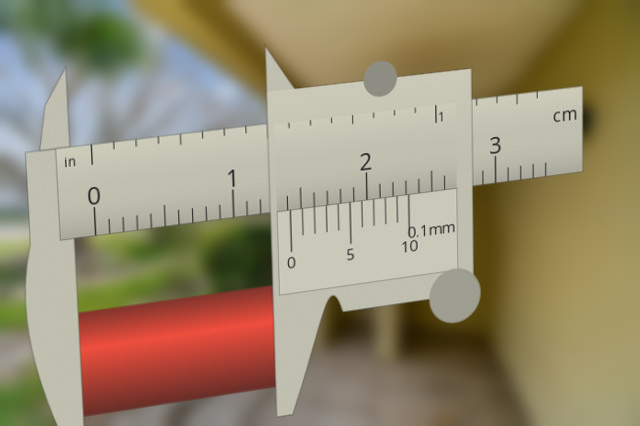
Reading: 14.2 mm
